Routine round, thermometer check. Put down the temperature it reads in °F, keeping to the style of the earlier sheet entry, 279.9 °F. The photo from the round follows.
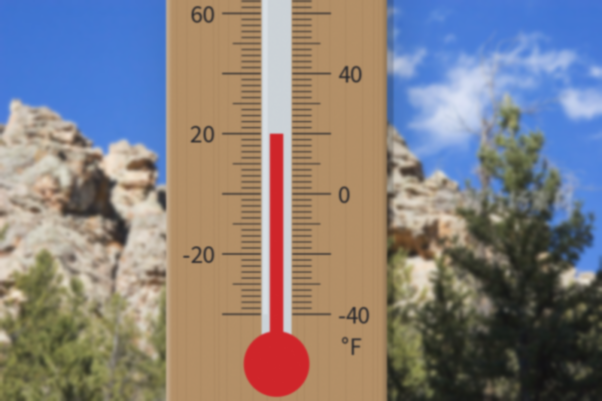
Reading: 20 °F
